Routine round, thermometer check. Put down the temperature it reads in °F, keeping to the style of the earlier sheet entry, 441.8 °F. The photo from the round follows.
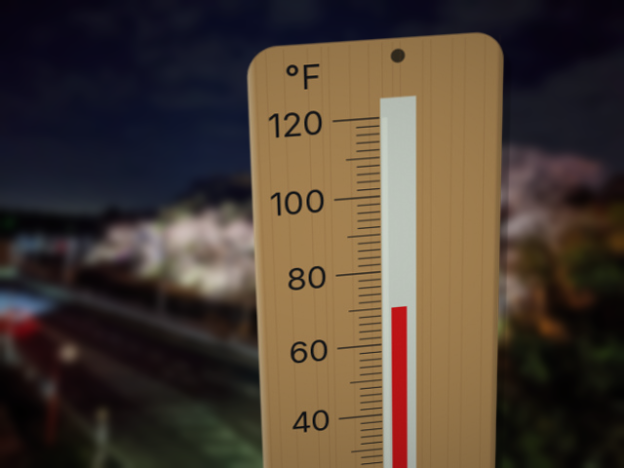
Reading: 70 °F
